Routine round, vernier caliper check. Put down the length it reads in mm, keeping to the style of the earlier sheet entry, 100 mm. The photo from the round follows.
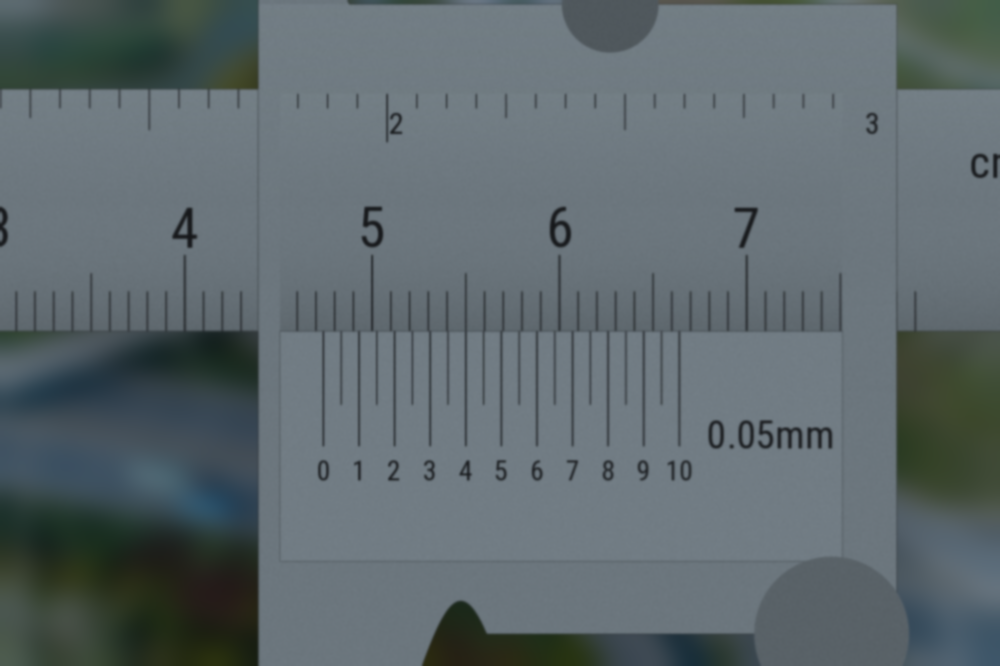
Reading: 47.4 mm
